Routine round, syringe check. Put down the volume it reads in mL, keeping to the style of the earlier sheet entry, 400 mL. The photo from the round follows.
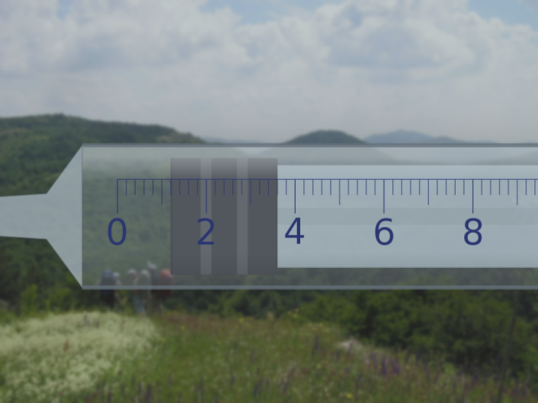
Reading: 1.2 mL
